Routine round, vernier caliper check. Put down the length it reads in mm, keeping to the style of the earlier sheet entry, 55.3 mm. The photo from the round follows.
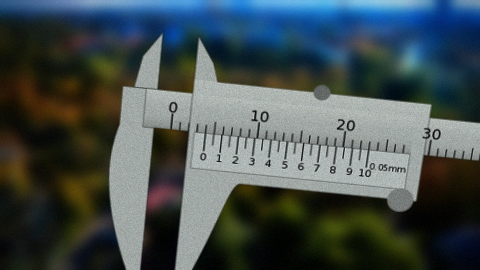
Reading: 4.0 mm
